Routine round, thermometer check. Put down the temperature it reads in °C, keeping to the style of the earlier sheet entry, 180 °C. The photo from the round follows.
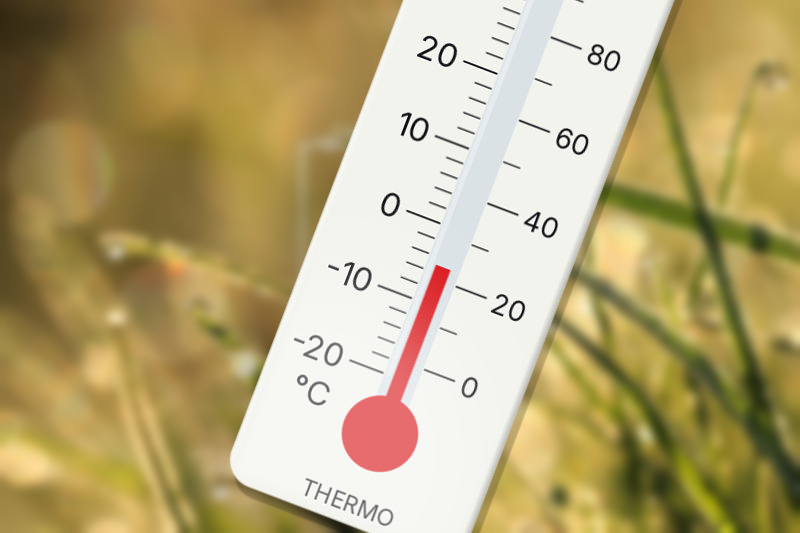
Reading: -5 °C
